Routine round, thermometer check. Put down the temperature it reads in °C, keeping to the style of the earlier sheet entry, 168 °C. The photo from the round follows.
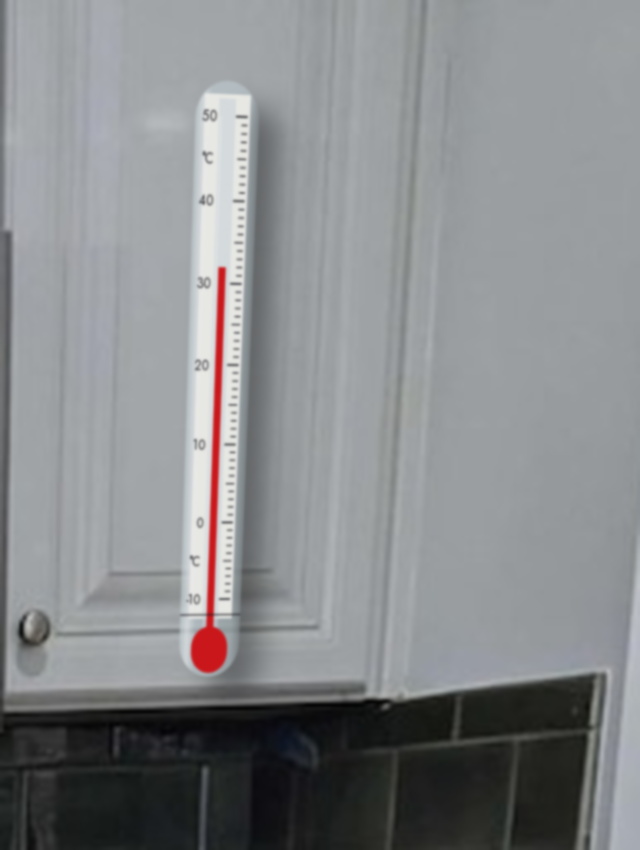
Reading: 32 °C
